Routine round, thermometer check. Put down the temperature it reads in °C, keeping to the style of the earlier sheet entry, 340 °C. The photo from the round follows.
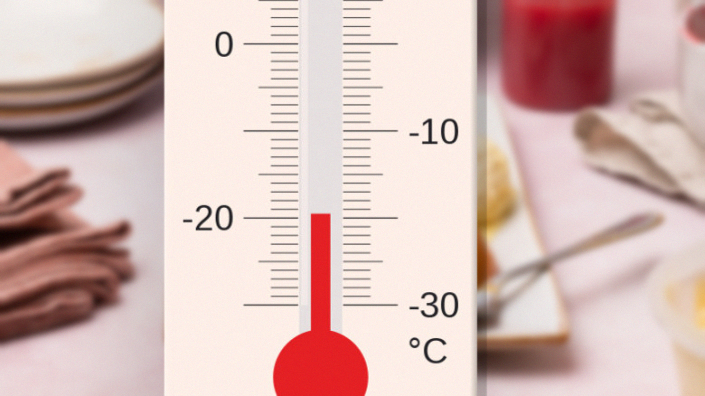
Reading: -19.5 °C
